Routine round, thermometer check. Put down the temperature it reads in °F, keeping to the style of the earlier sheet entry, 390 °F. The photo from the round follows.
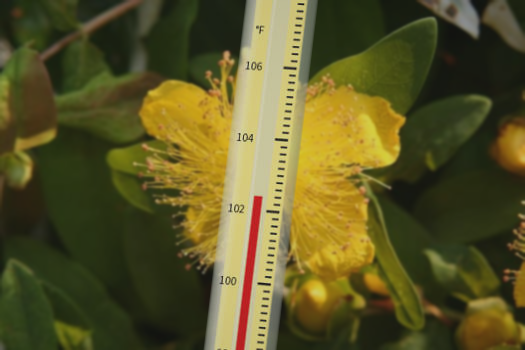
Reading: 102.4 °F
